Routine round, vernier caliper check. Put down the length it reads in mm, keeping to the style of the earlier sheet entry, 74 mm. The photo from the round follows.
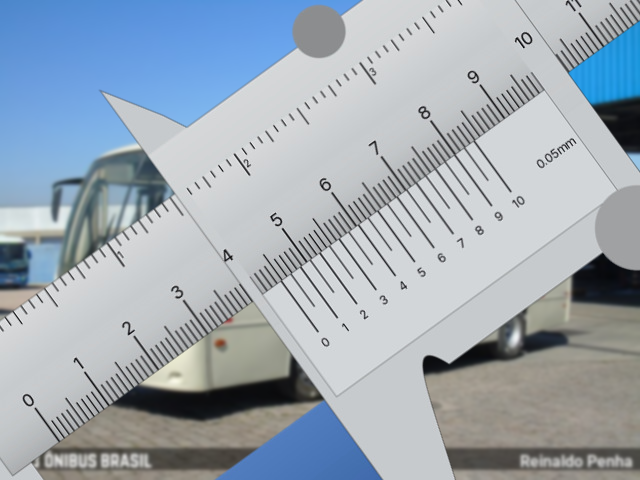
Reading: 44.8 mm
